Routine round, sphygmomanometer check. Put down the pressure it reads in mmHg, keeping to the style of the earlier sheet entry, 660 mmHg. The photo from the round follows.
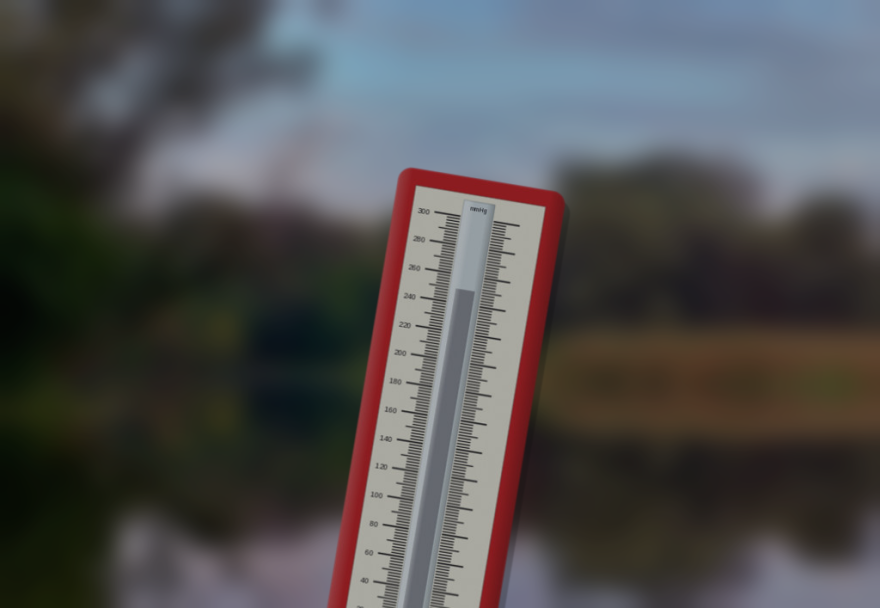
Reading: 250 mmHg
